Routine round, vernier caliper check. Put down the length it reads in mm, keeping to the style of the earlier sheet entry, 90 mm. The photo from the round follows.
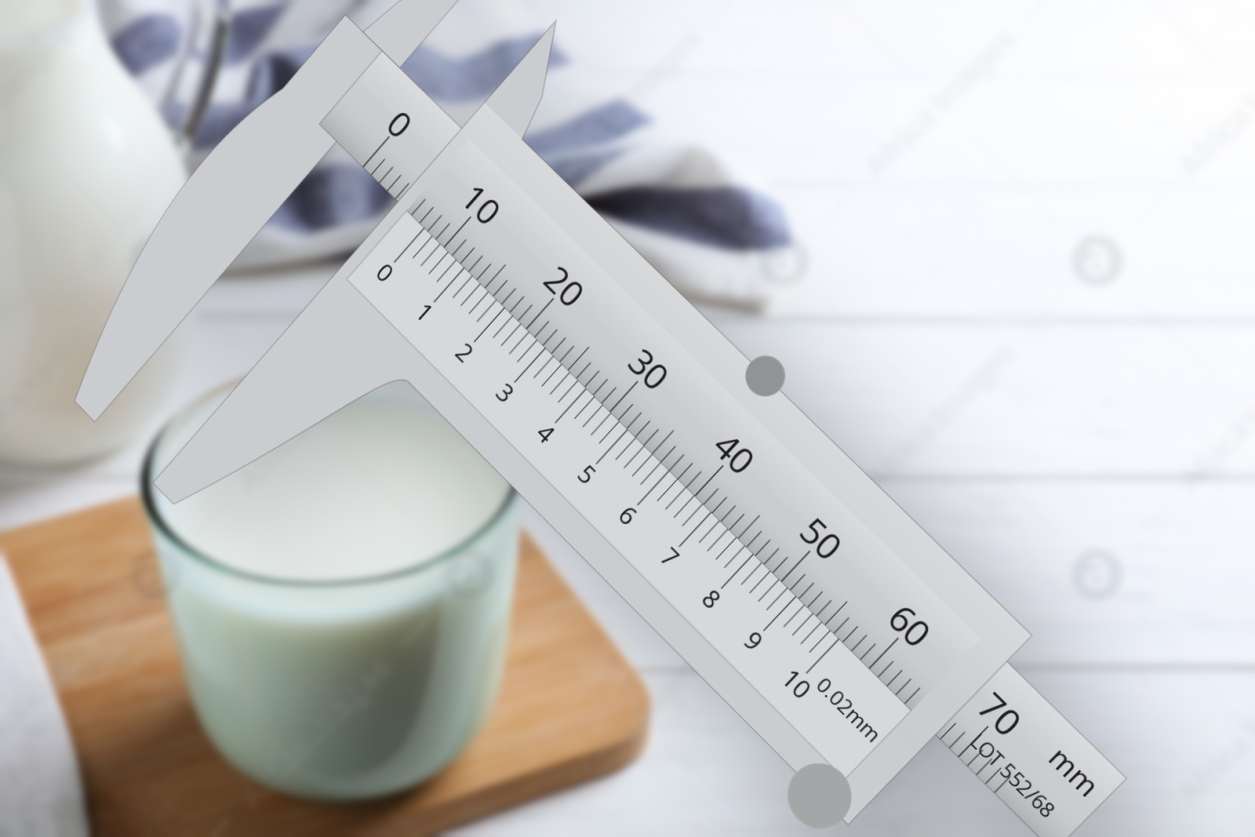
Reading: 7.6 mm
